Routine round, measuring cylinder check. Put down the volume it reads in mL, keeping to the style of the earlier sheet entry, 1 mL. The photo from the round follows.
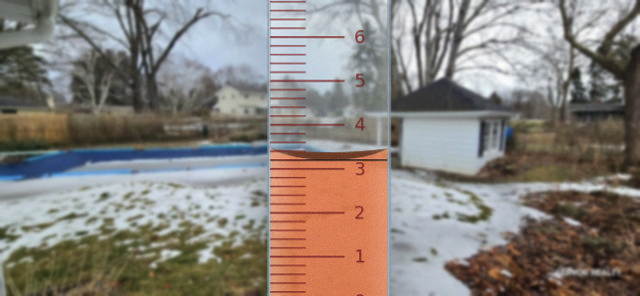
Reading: 3.2 mL
